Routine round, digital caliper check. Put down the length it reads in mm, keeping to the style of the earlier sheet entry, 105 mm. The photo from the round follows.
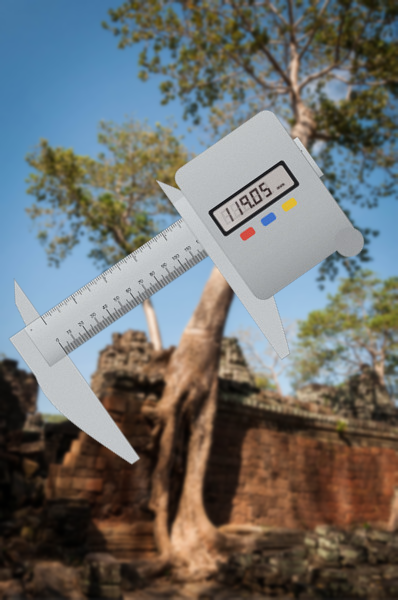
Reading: 119.05 mm
